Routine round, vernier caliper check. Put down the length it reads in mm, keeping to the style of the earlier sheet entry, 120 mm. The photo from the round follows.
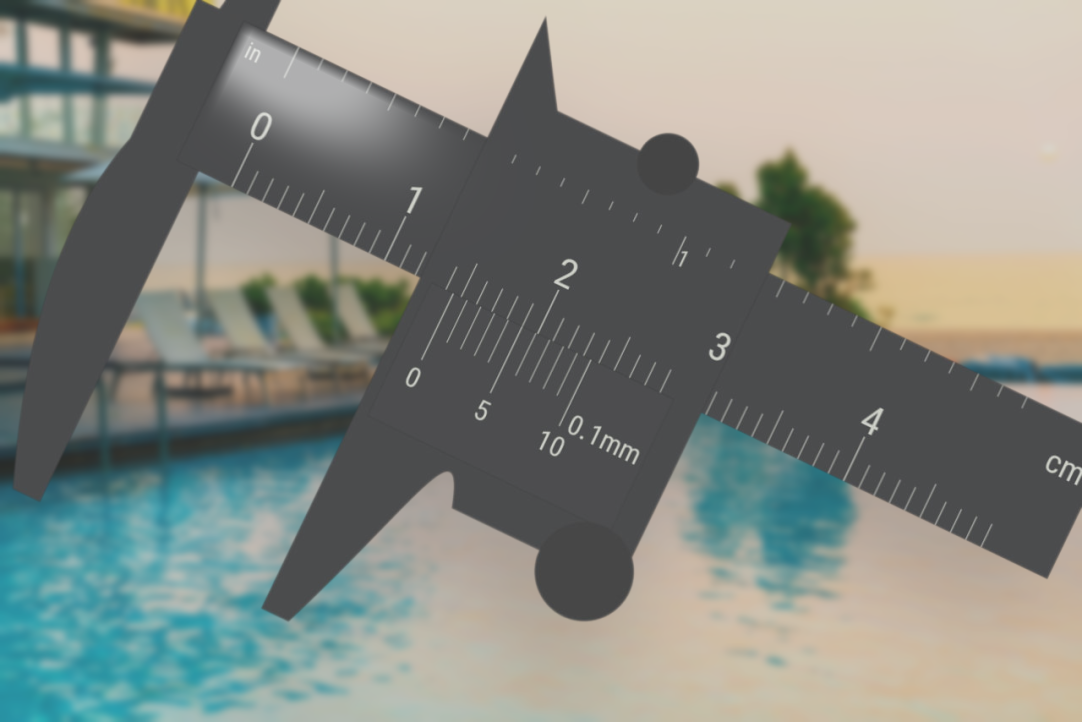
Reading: 14.5 mm
